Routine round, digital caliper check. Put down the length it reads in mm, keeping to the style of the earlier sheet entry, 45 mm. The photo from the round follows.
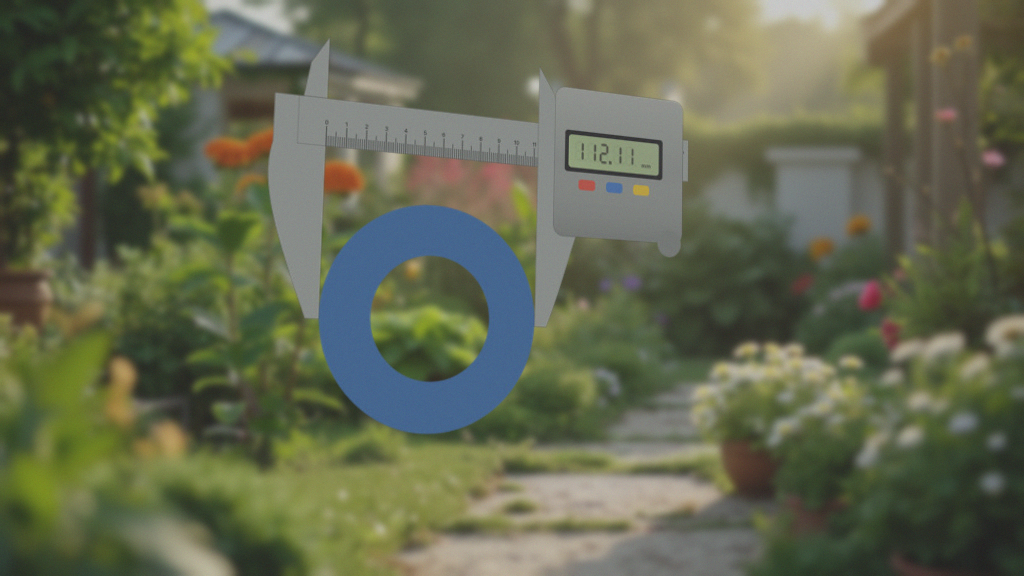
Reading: 112.11 mm
